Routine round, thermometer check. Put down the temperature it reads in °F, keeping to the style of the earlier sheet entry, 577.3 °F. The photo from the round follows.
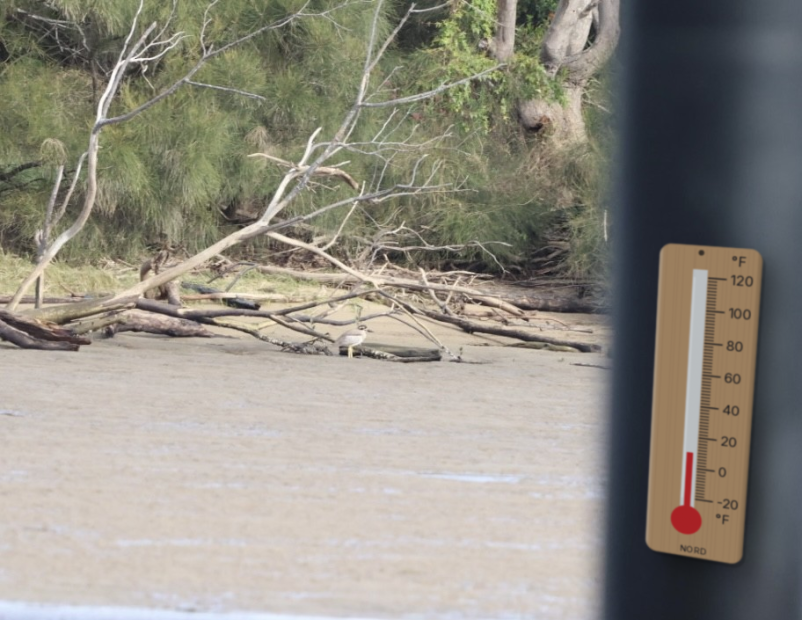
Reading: 10 °F
